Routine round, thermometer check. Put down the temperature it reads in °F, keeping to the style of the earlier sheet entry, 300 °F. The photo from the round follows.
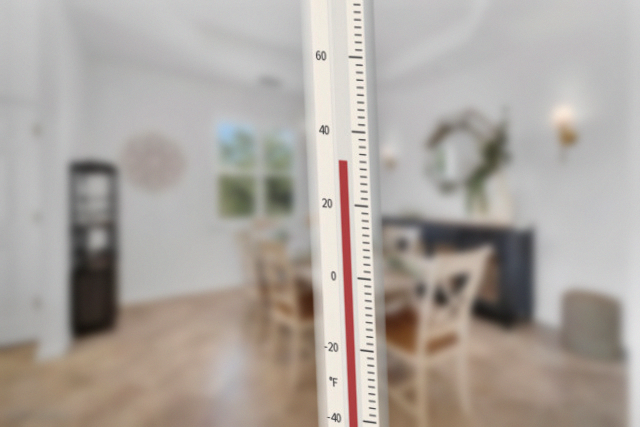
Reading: 32 °F
